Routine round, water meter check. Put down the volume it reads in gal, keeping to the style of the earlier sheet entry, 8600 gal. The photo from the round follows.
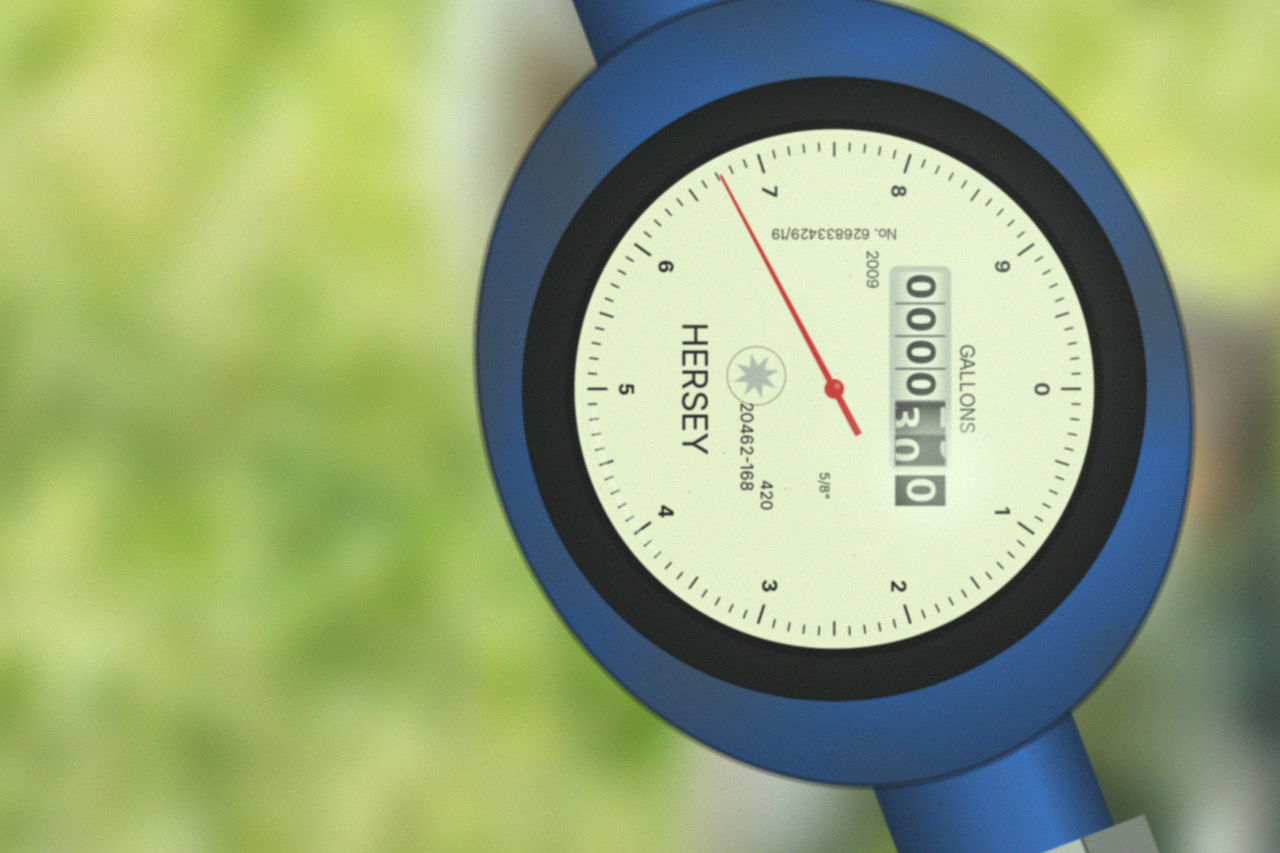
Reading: 296.7 gal
